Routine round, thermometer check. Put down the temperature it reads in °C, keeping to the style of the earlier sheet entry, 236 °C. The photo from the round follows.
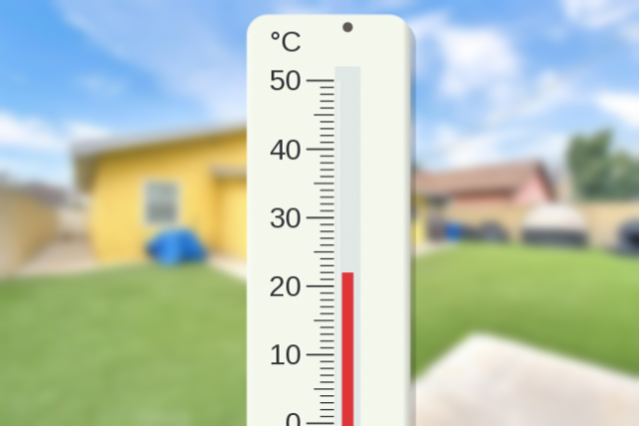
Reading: 22 °C
